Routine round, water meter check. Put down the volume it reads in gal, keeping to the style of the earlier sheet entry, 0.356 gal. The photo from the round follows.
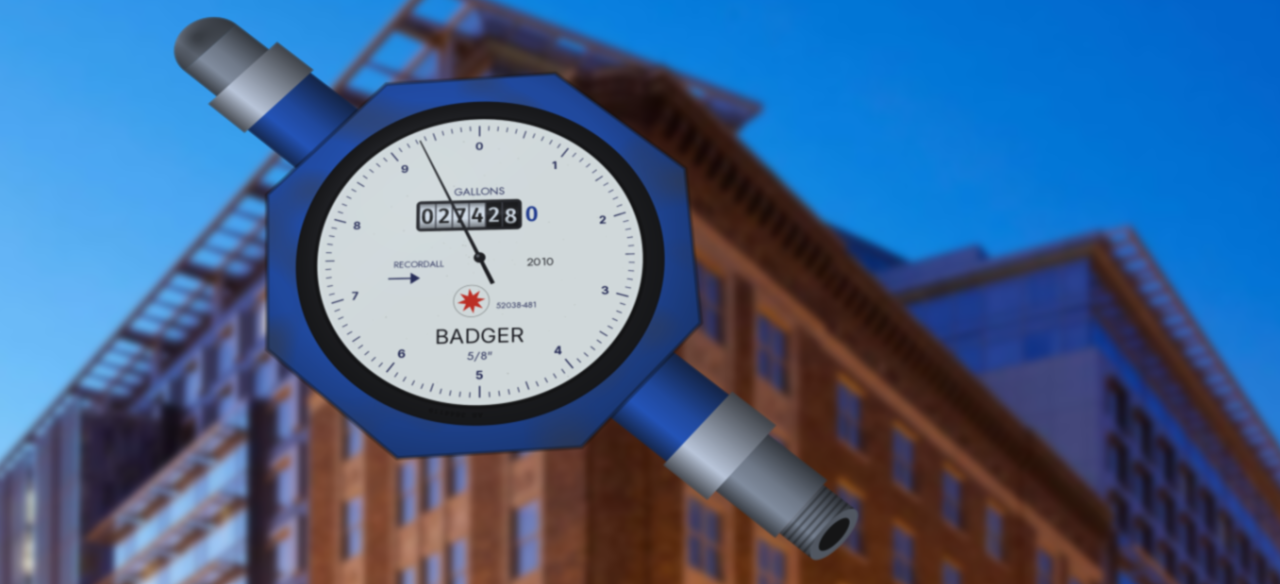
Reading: 274279.3 gal
